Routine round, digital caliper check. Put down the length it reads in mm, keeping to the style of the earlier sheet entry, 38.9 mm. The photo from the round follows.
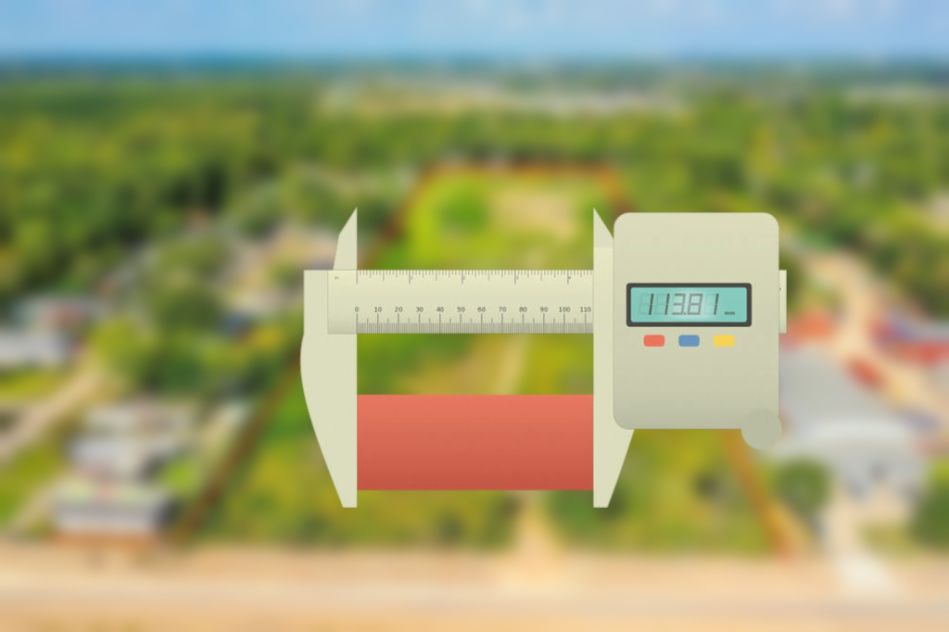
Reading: 113.81 mm
